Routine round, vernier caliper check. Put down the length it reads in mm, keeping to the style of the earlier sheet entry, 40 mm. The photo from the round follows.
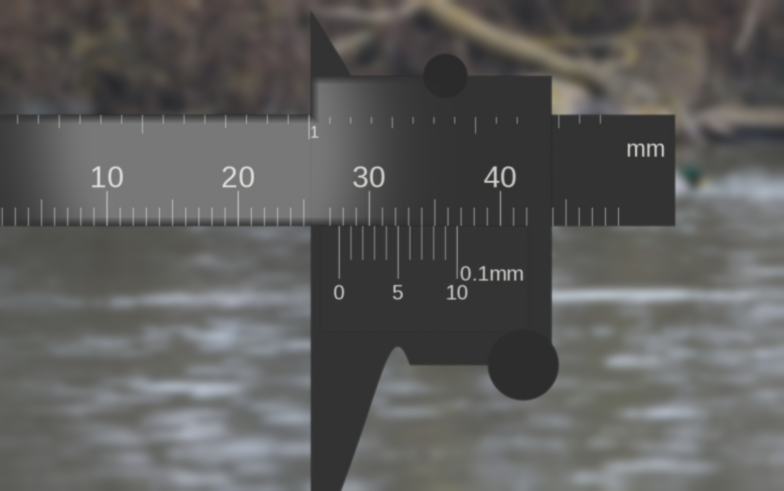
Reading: 27.7 mm
